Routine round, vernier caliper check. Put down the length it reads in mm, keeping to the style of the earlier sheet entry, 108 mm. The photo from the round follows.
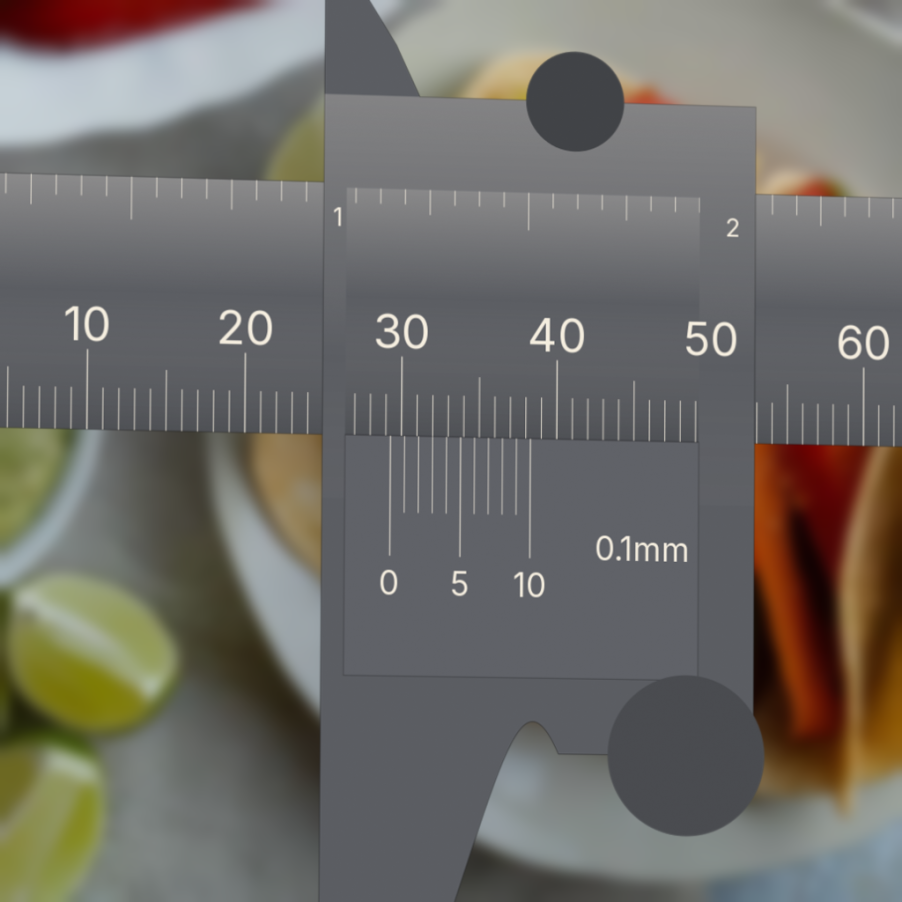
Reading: 29.3 mm
